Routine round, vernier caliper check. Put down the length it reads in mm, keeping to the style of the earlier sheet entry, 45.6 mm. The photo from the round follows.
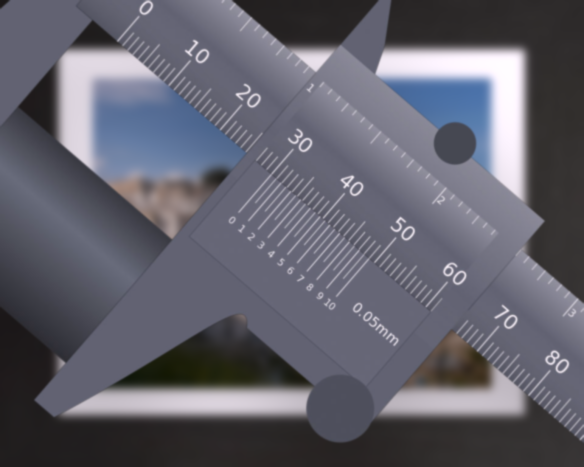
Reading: 30.0 mm
